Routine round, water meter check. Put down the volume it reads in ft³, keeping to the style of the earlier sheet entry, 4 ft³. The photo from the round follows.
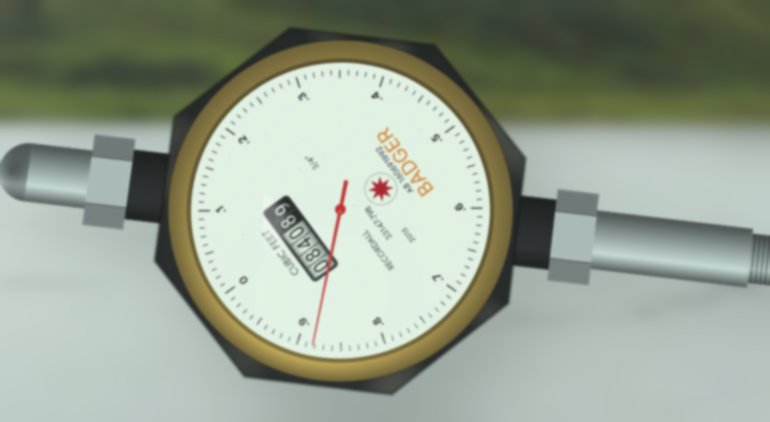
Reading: 84088.88 ft³
